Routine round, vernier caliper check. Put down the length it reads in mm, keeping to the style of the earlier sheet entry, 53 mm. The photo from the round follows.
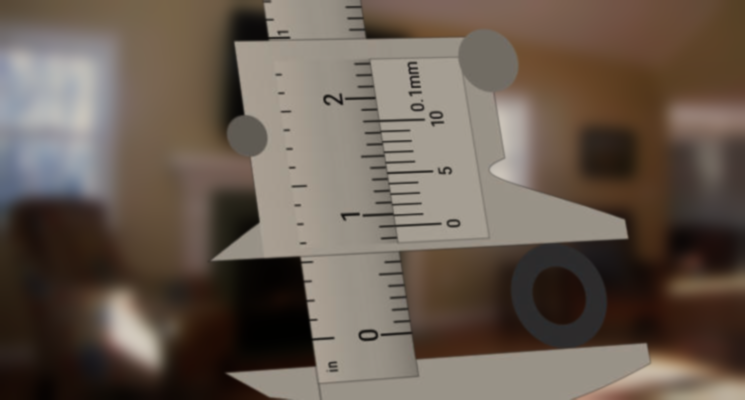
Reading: 9.0 mm
